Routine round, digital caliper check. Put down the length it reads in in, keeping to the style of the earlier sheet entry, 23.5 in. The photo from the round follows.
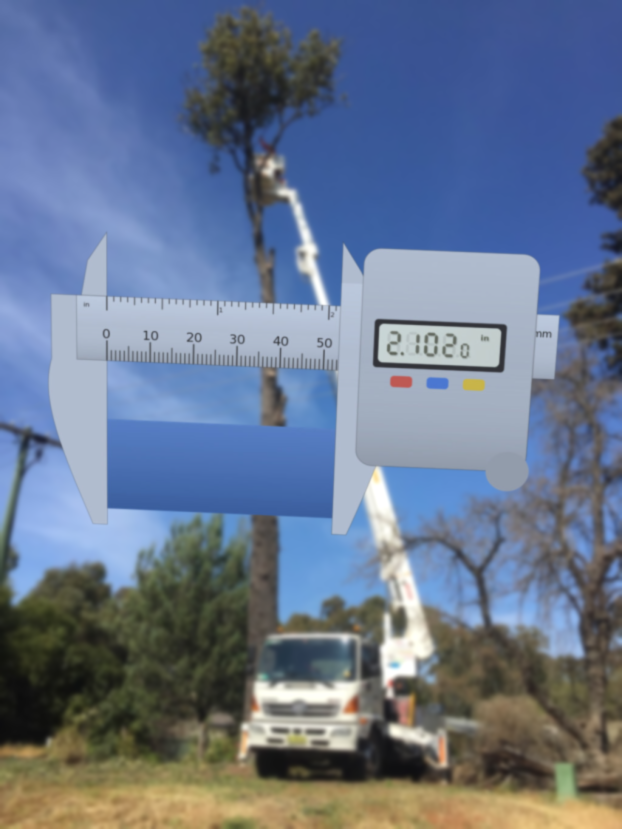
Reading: 2.1020 in
